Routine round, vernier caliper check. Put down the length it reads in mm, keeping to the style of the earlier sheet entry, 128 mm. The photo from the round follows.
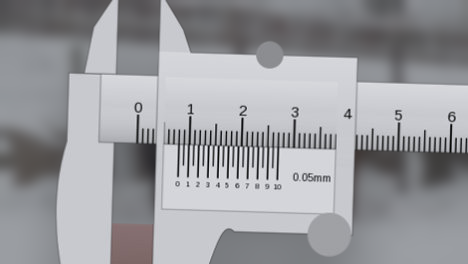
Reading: 8.0 mm
